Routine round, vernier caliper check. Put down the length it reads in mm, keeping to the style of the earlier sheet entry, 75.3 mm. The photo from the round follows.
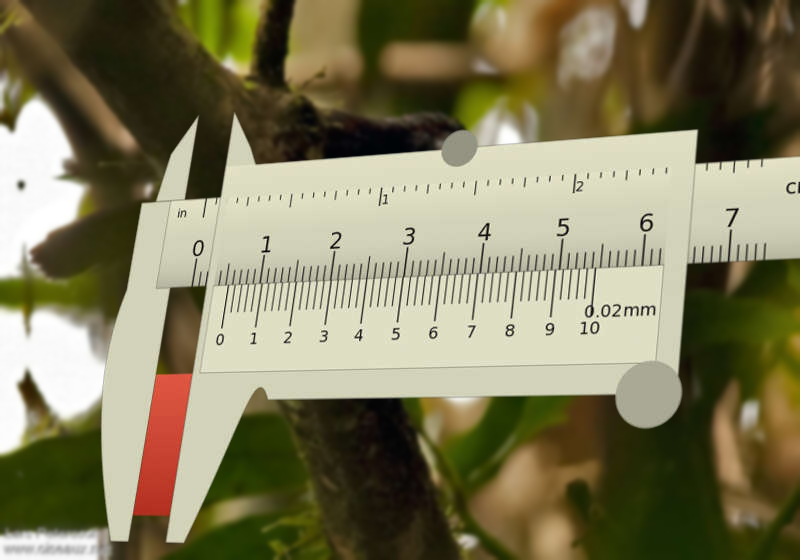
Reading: 5.4 mm
